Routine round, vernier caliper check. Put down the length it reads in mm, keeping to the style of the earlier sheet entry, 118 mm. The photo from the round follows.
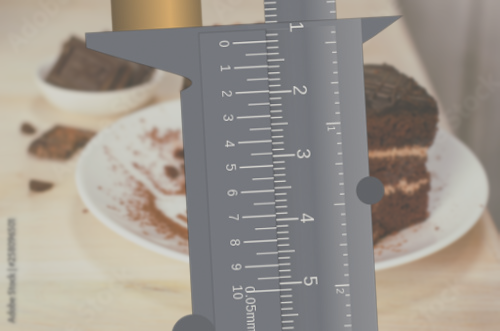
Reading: 12.0 mm
